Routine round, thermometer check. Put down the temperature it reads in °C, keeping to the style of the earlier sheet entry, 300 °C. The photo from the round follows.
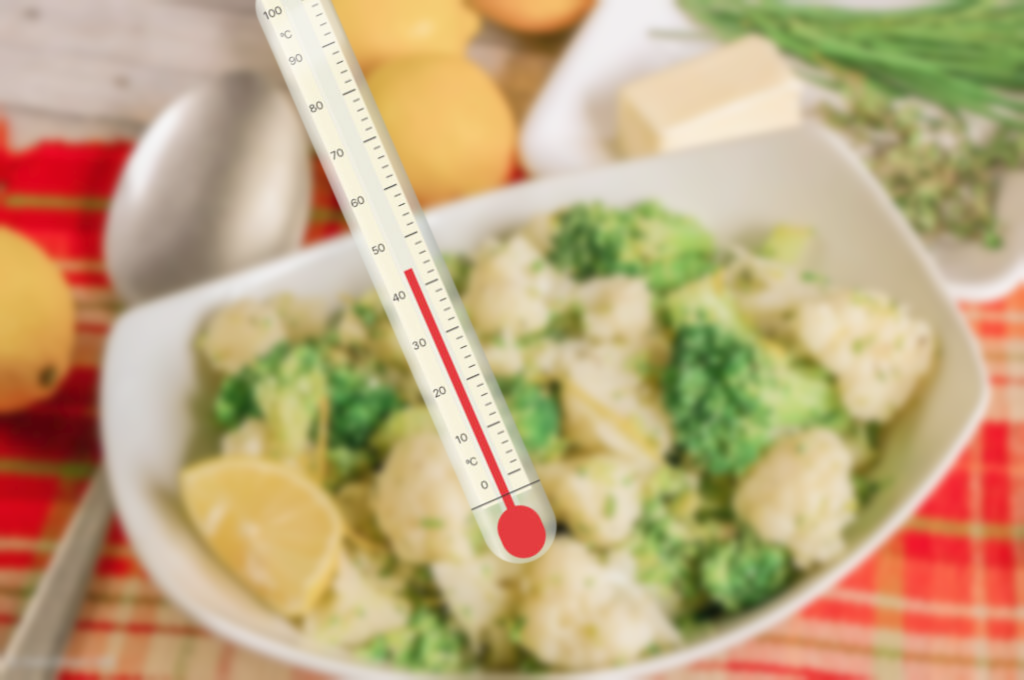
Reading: 44 °C
